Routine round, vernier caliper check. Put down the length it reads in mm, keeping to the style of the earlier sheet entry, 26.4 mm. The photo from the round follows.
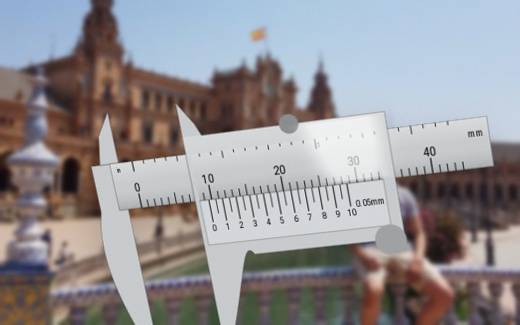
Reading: 9.6 mm
